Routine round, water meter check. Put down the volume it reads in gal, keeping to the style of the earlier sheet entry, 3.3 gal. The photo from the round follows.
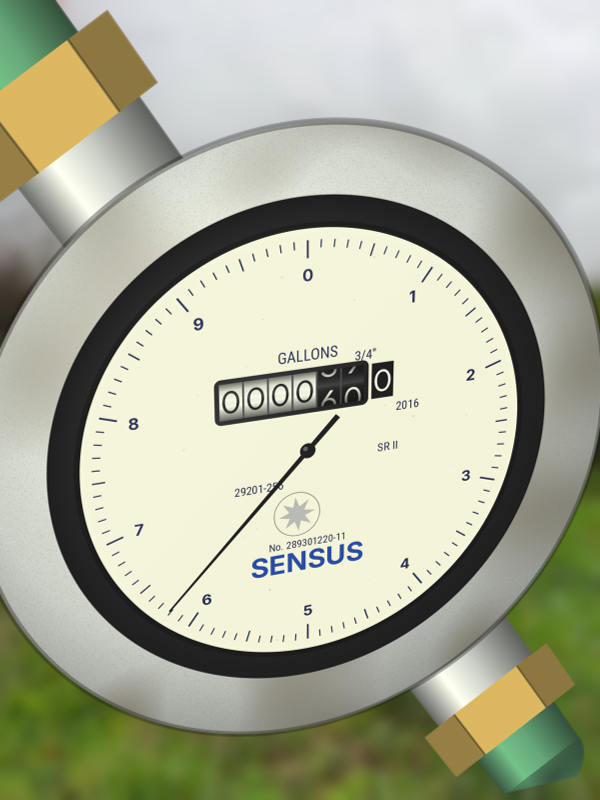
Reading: 596.2 gal
